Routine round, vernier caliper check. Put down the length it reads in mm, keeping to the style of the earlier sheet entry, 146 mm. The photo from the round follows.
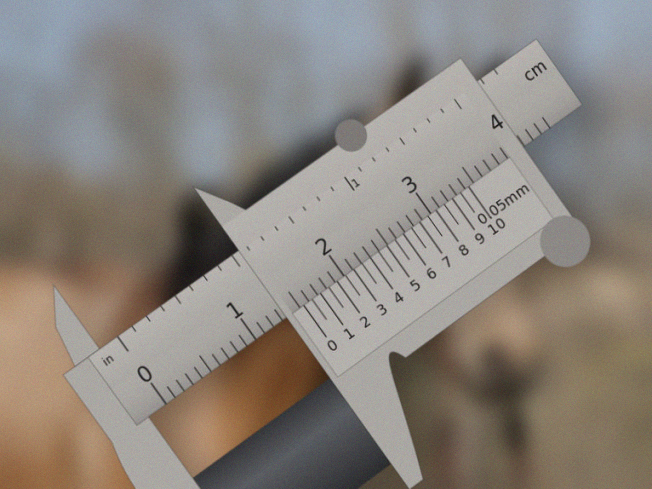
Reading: 15.4 mm
